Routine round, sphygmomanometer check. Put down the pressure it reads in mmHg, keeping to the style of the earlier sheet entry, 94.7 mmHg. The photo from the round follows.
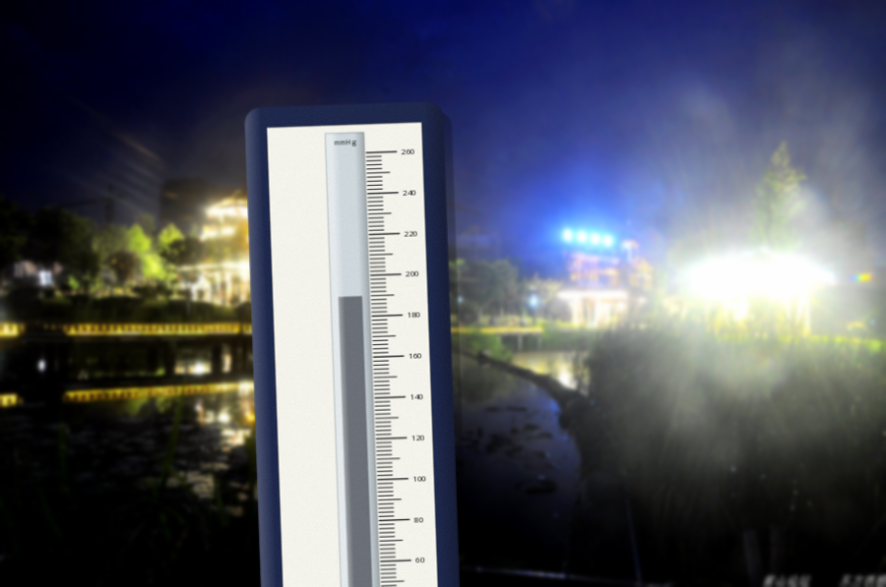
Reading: 190 mmHg
